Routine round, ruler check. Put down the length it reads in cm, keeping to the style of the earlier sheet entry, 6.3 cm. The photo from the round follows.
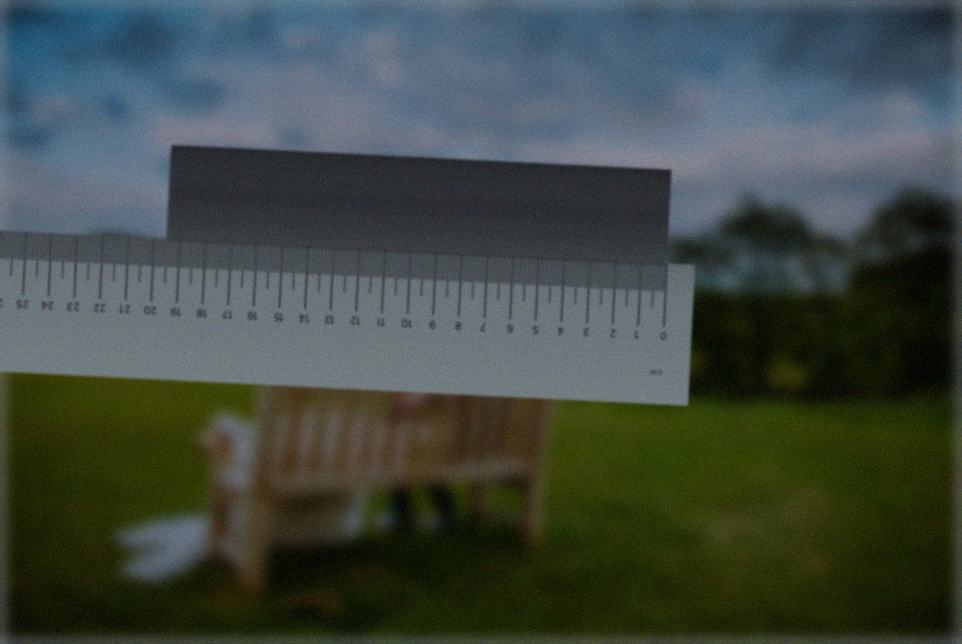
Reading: 19.5 cm
